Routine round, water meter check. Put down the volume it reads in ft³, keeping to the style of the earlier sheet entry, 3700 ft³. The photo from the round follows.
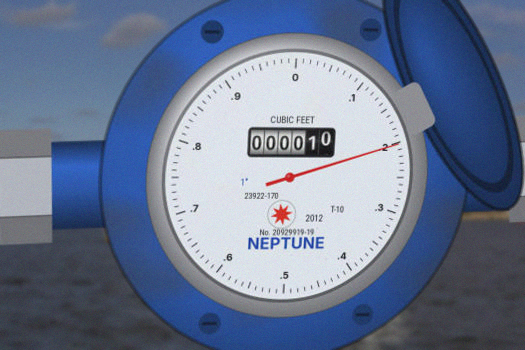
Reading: 10.20 ft³
